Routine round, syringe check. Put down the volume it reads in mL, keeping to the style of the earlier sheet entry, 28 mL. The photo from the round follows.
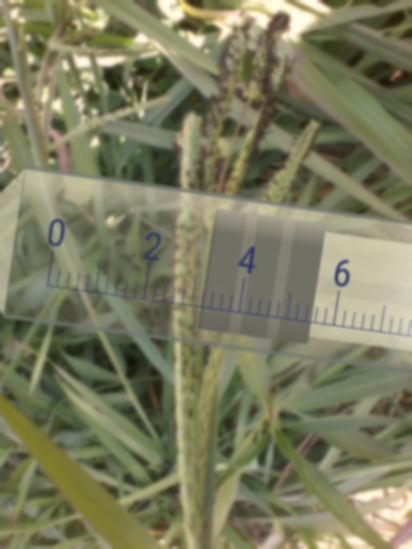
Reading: 3.2 mL
